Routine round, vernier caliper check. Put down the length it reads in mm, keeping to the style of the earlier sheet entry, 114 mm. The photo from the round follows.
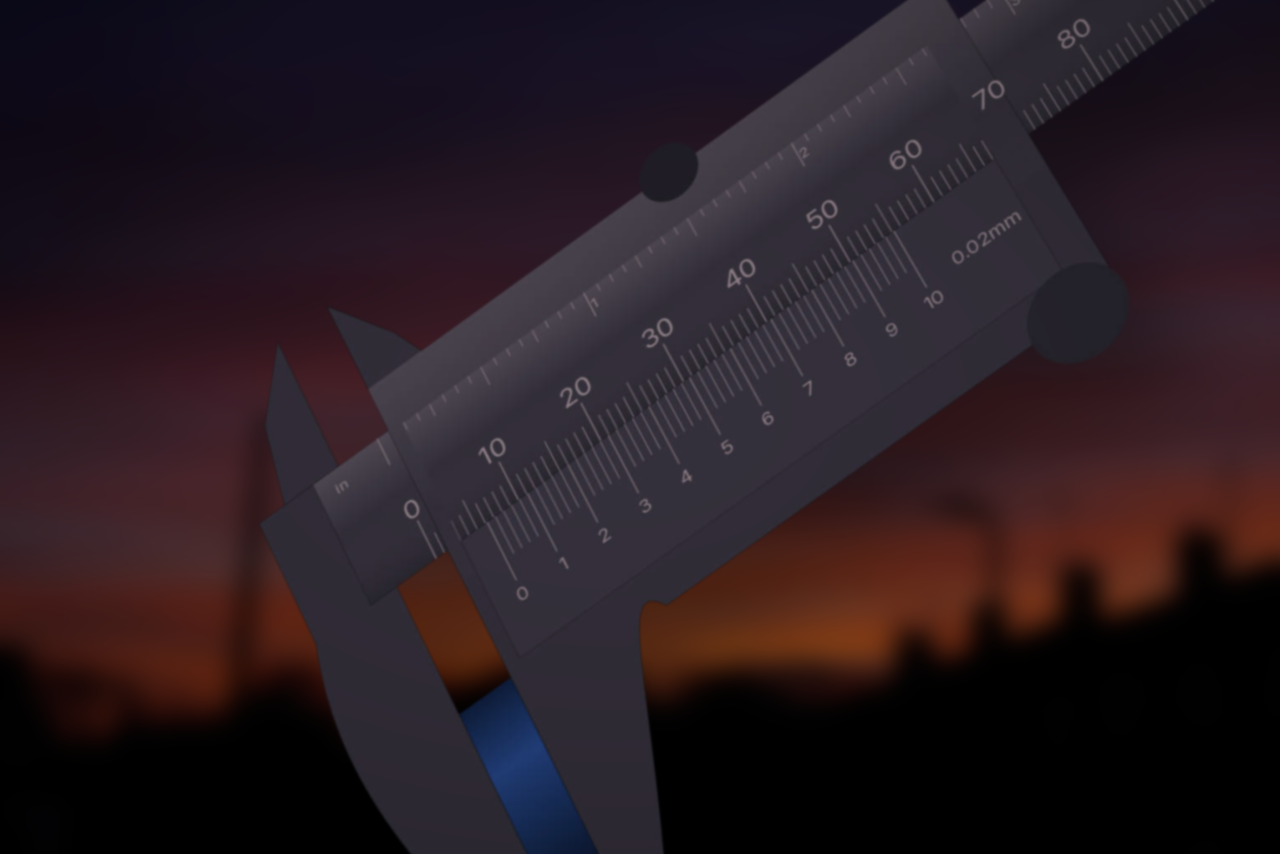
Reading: 6.2 mm
